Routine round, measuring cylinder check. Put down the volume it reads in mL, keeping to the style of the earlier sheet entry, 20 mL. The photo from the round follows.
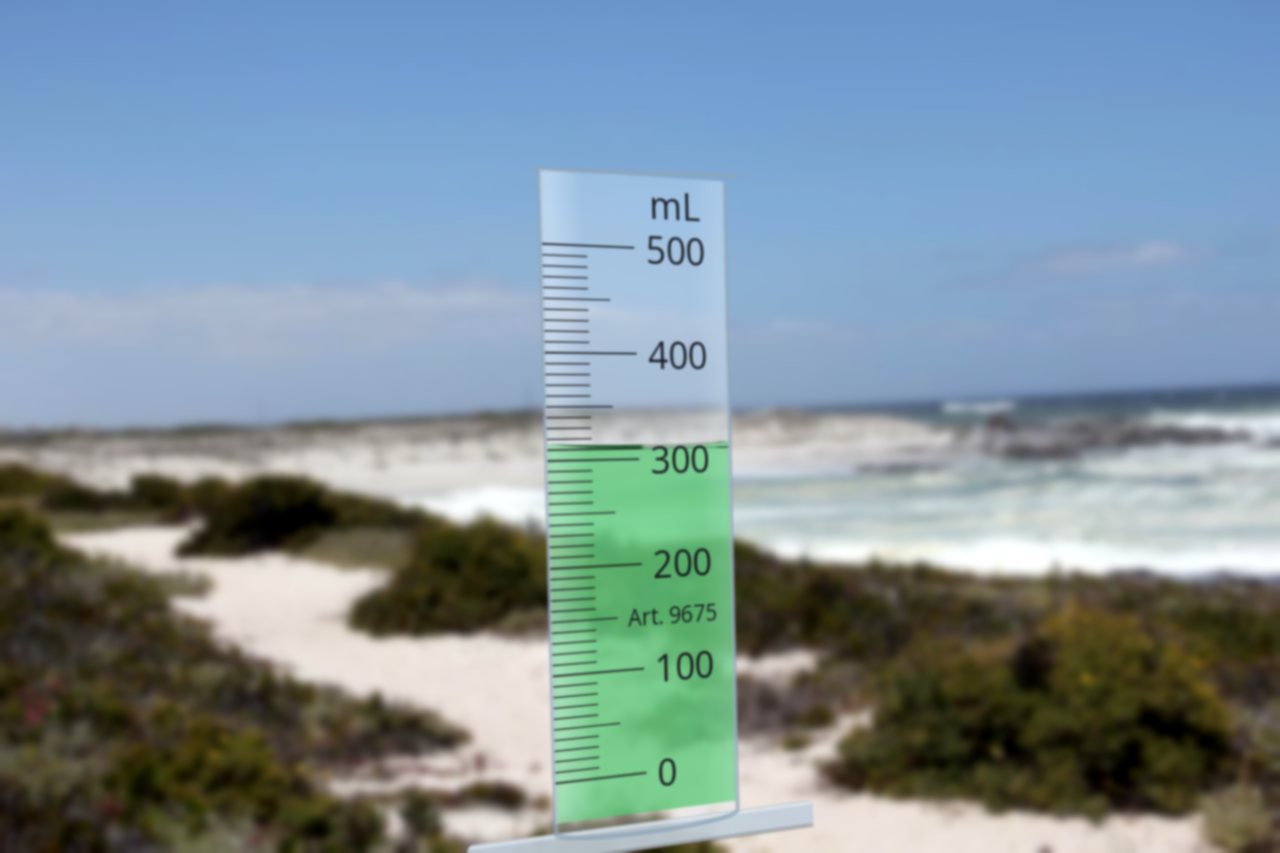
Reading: 310 mL
